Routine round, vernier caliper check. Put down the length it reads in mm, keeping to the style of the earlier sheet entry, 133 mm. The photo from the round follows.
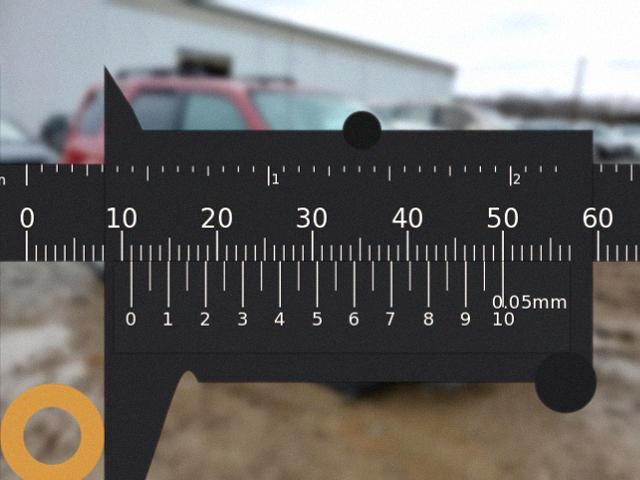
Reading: 11.0 mm
